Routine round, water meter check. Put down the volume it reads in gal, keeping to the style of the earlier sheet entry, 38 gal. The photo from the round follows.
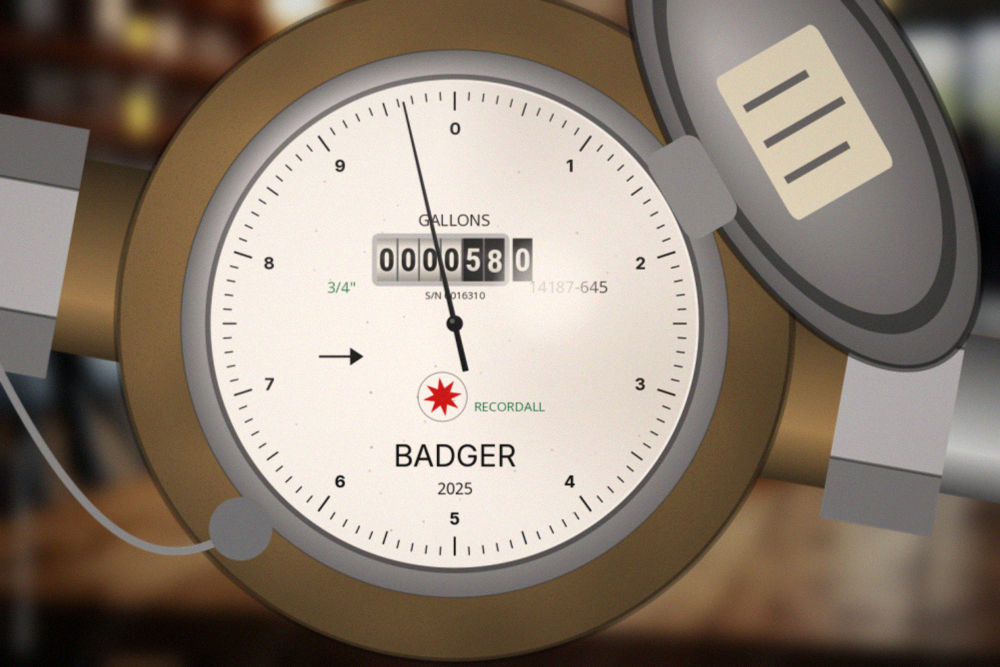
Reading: 579.6 gal
